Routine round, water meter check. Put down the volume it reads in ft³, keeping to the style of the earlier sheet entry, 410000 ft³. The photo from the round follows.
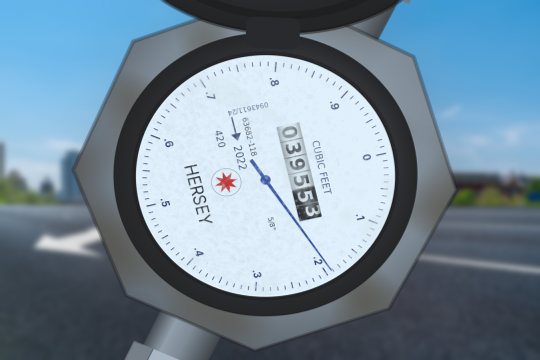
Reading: 39553.19 ft³
